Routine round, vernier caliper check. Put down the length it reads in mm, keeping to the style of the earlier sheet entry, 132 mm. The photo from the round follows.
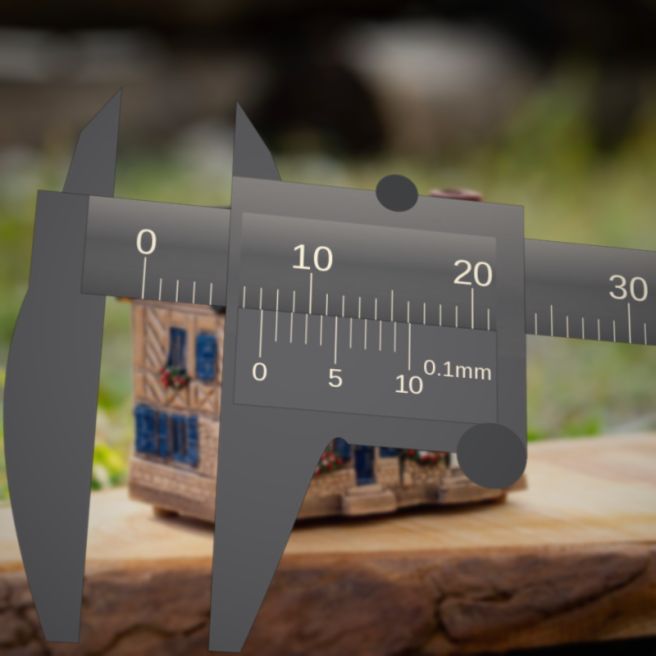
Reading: 7.1 mm
